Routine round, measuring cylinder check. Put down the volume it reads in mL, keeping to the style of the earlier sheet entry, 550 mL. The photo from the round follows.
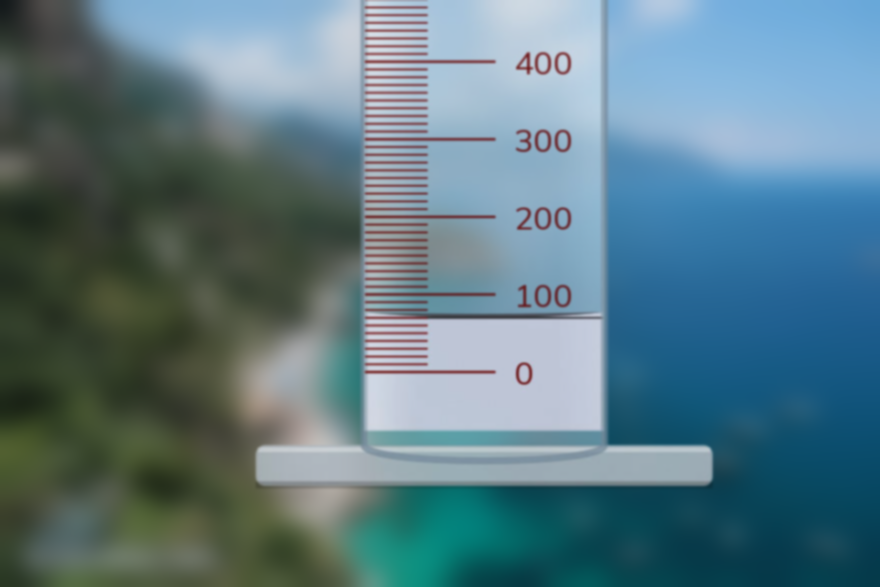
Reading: 70 mL
